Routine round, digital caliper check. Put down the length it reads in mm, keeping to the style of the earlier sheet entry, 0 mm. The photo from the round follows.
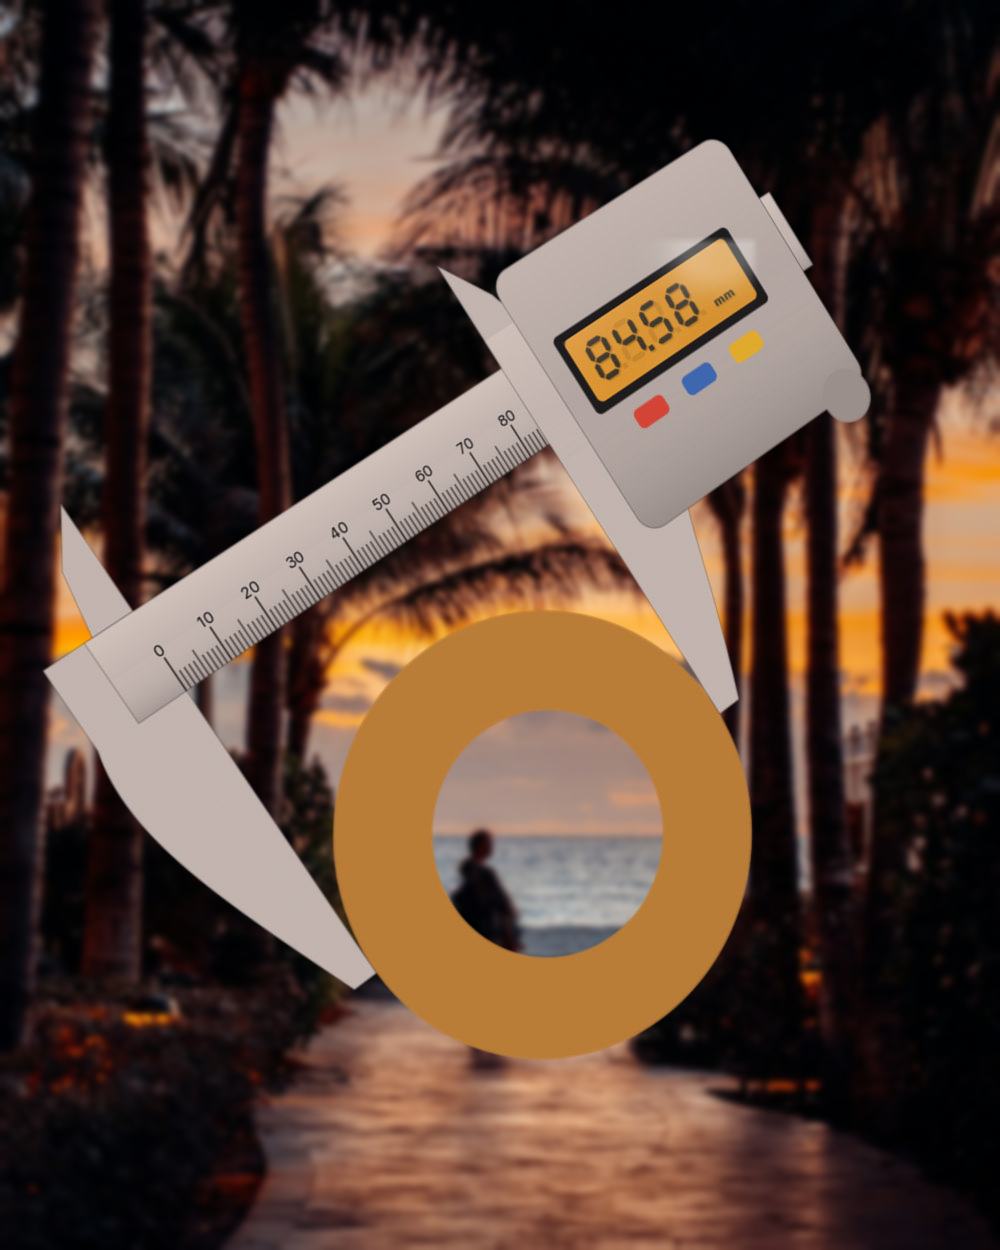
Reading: 84.58 mm
